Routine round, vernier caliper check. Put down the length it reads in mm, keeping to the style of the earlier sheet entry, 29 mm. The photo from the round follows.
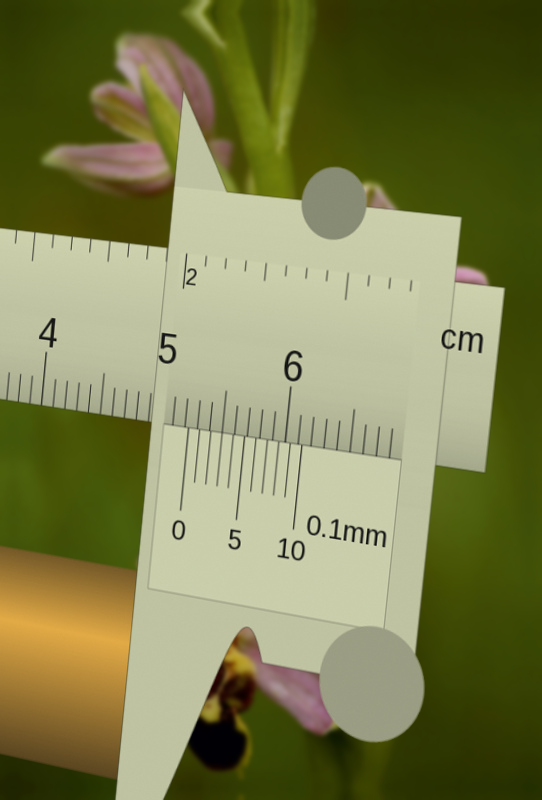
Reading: 52.3 mm
